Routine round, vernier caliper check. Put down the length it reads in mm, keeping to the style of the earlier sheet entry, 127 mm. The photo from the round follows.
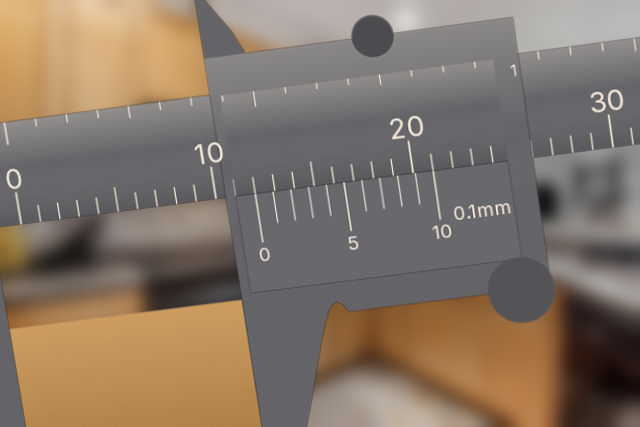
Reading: 12.0 mm
